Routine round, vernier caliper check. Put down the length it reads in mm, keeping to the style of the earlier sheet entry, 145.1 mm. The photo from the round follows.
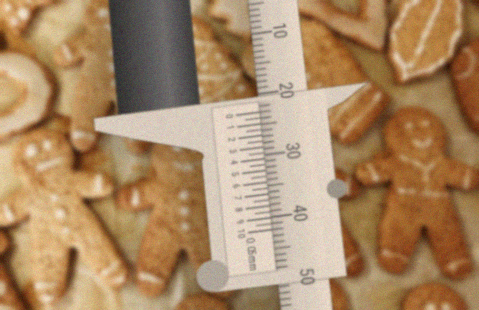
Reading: 23.0 mm
